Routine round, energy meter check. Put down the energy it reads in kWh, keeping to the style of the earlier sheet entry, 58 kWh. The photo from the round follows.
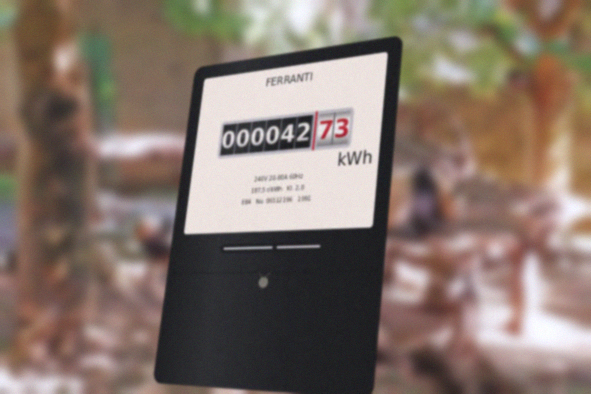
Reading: 42.73 kWh
